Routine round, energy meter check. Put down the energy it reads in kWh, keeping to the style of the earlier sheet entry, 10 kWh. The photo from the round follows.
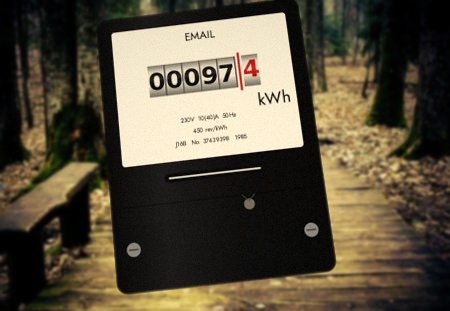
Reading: 97.4 kWh
